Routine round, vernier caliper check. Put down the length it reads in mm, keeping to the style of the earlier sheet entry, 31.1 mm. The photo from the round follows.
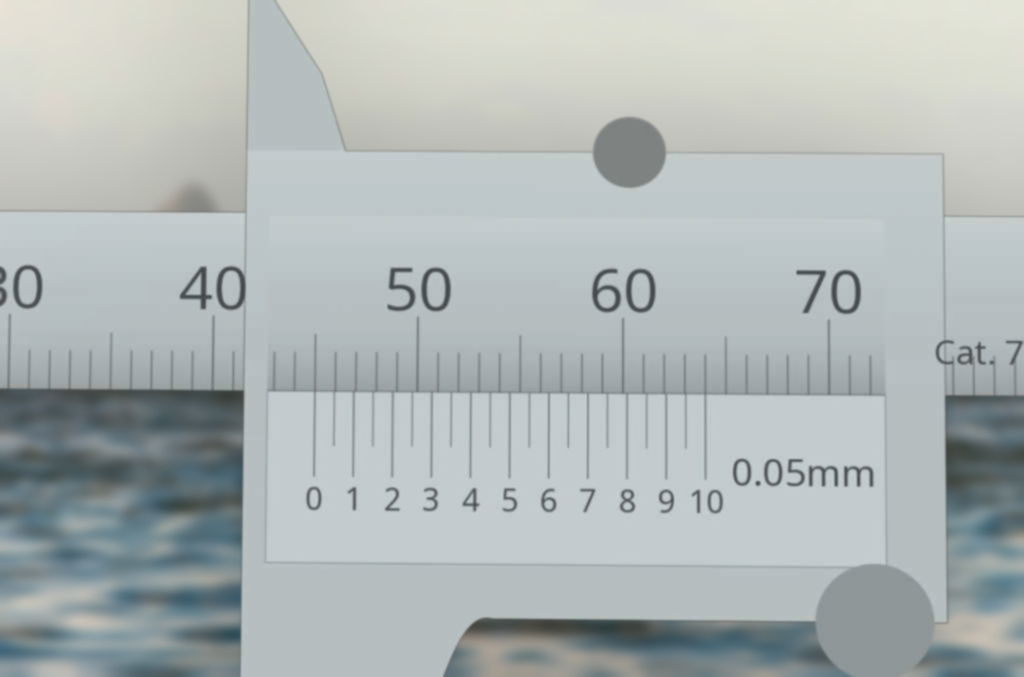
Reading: 45.0 mm
